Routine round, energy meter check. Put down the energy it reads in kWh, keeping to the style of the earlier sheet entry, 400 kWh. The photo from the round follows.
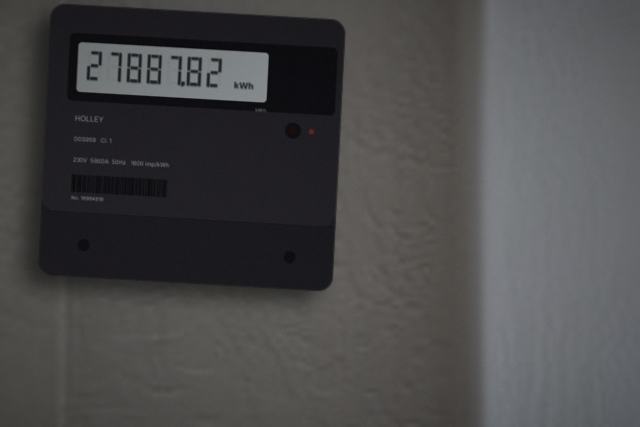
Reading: 27887.82 kWh
